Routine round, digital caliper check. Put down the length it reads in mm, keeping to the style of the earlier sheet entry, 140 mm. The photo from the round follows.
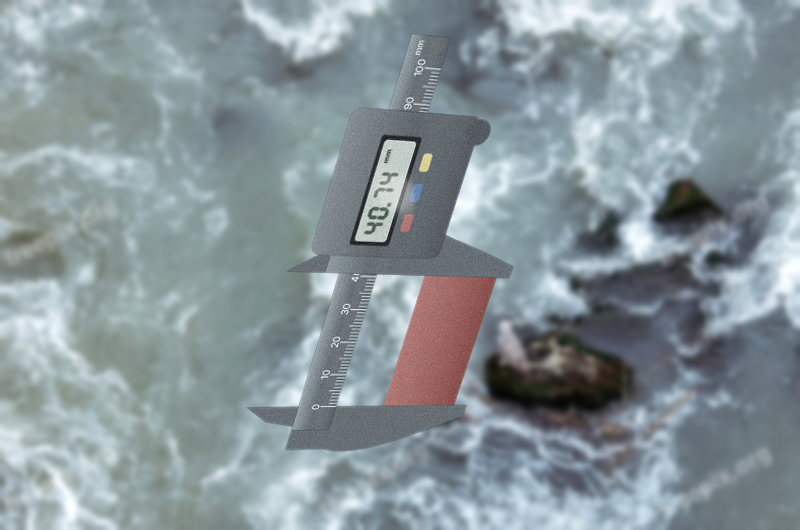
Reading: 40.74 mm
